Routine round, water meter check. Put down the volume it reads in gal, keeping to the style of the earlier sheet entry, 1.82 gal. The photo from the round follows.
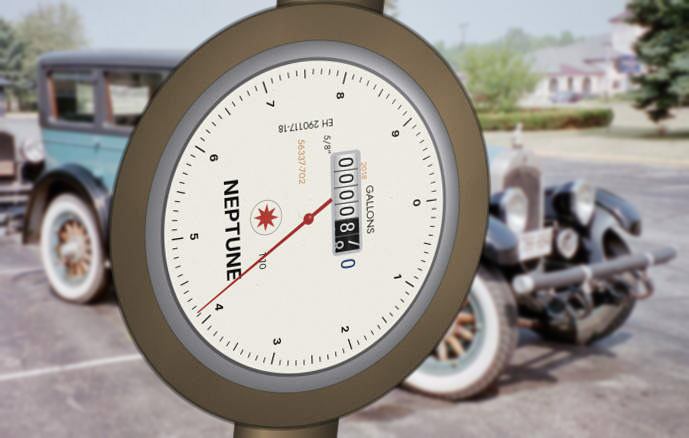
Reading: 874.1 gal
